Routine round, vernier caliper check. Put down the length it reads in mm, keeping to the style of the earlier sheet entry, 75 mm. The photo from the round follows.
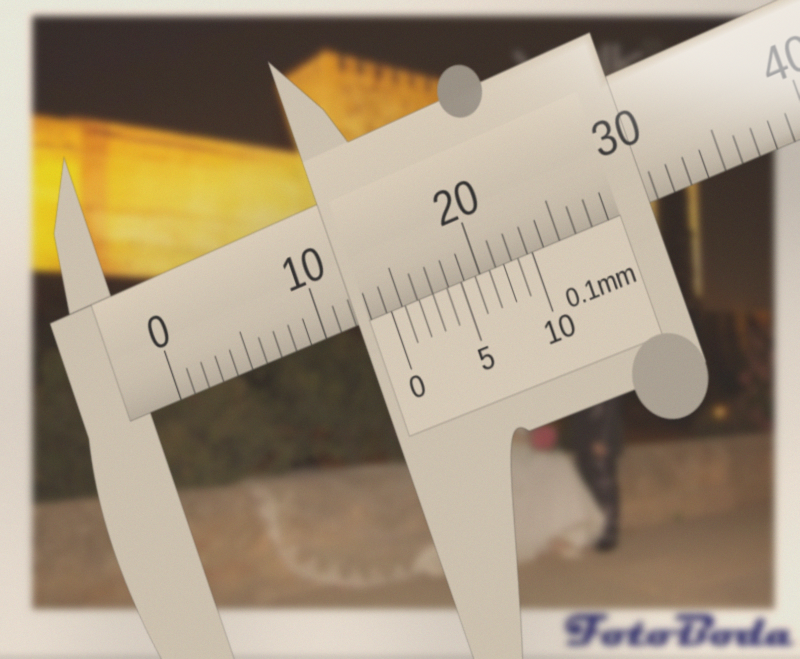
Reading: 14.3 mm
